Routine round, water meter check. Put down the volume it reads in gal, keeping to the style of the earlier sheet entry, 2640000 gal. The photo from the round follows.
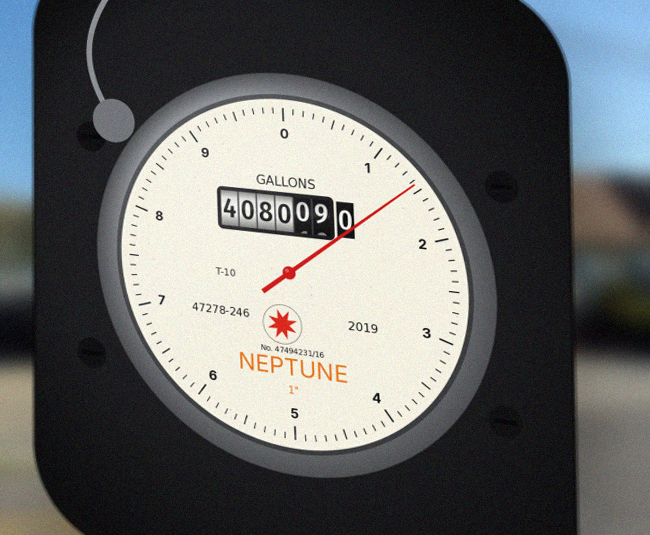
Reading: 4080091.4 gal
